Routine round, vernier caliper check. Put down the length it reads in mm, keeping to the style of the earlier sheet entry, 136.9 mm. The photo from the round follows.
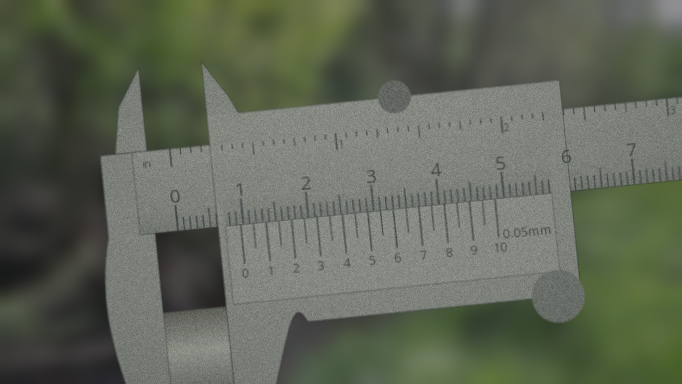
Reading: 9.6 mm
